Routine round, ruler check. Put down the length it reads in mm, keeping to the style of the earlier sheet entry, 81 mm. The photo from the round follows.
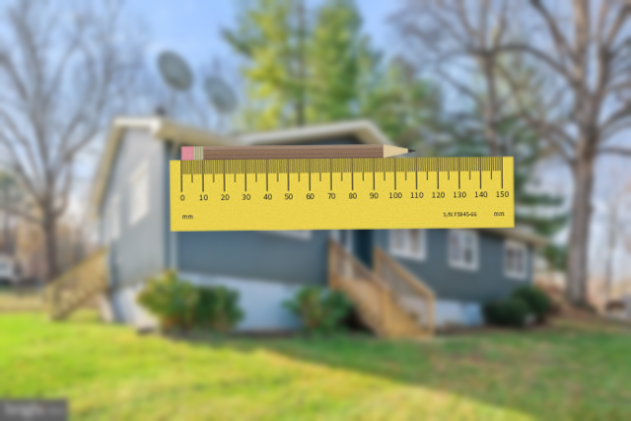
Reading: 110 mm
